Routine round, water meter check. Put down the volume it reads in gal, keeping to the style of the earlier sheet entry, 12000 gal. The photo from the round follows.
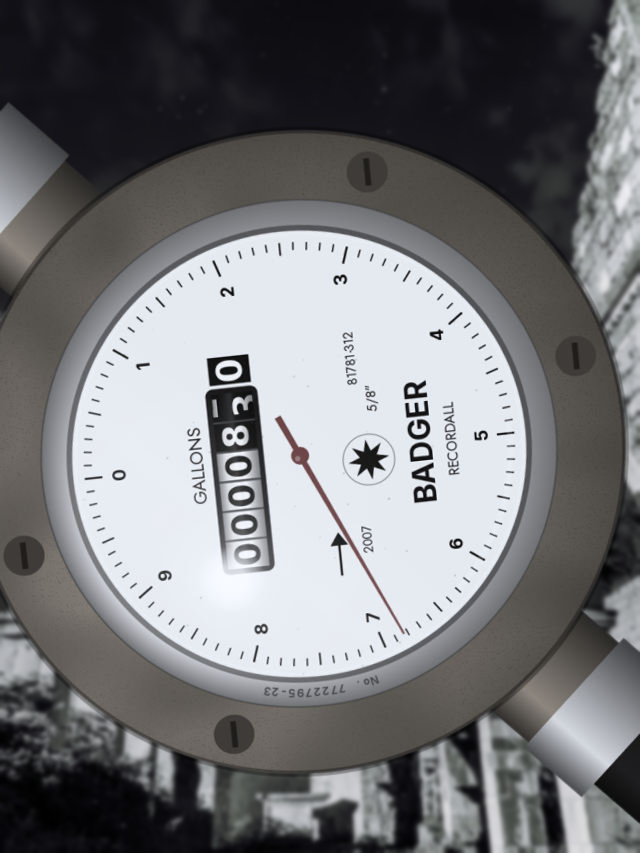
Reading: 826.8 gal
